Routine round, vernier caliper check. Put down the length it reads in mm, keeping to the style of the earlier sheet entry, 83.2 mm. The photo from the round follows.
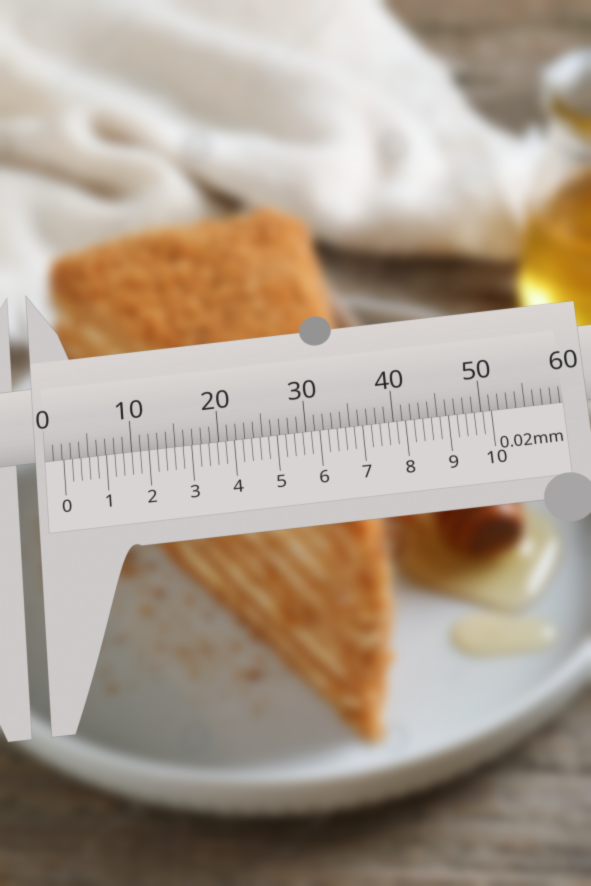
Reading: 2.2 mm
